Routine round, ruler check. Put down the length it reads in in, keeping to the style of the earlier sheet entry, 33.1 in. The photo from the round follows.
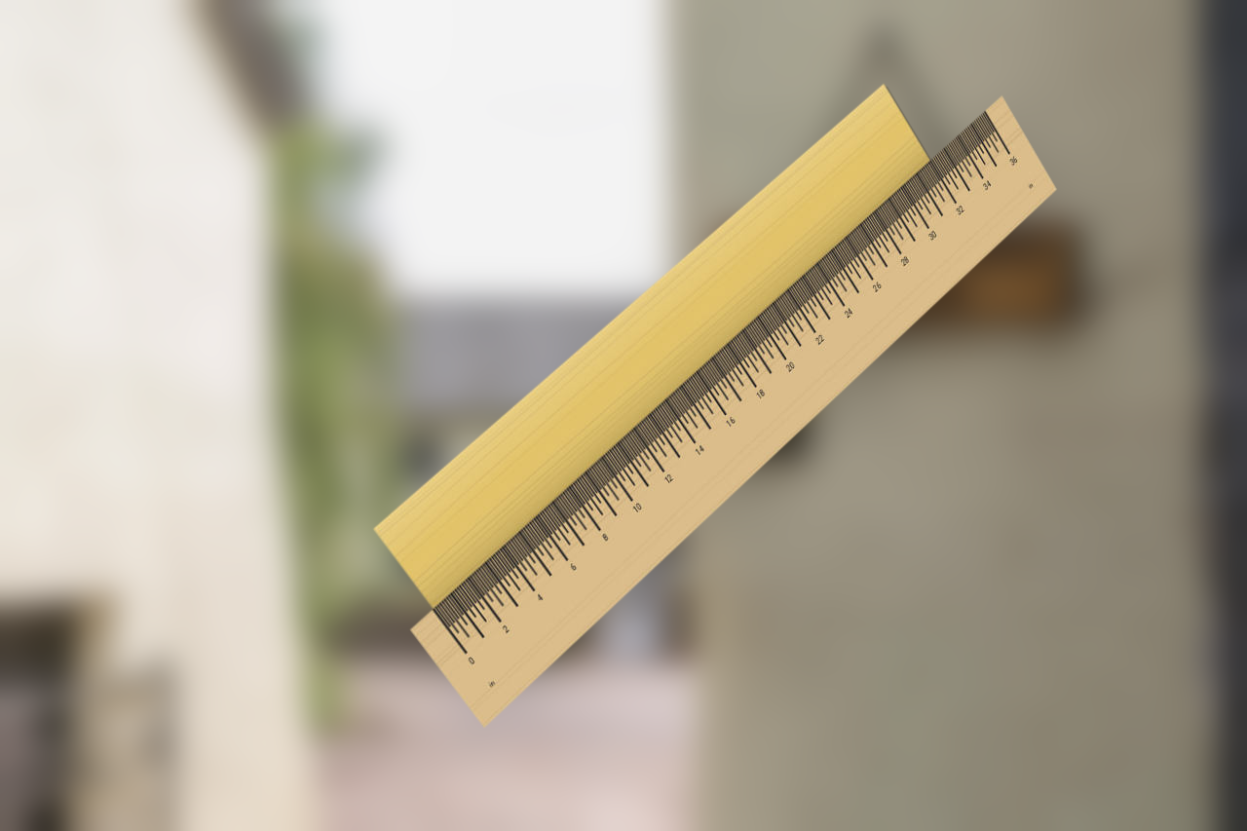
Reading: 32 in
